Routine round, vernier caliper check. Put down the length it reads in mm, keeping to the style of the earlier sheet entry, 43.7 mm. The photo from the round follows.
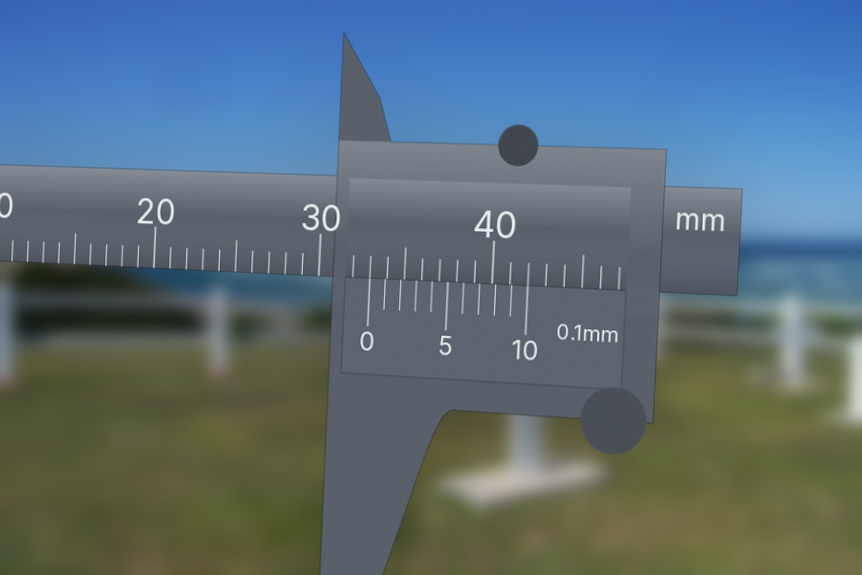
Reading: 33.0 mm
